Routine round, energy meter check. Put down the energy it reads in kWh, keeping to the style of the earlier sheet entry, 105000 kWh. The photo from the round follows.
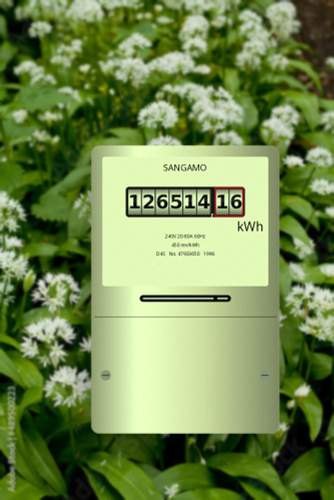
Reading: 126514.16 kWh
